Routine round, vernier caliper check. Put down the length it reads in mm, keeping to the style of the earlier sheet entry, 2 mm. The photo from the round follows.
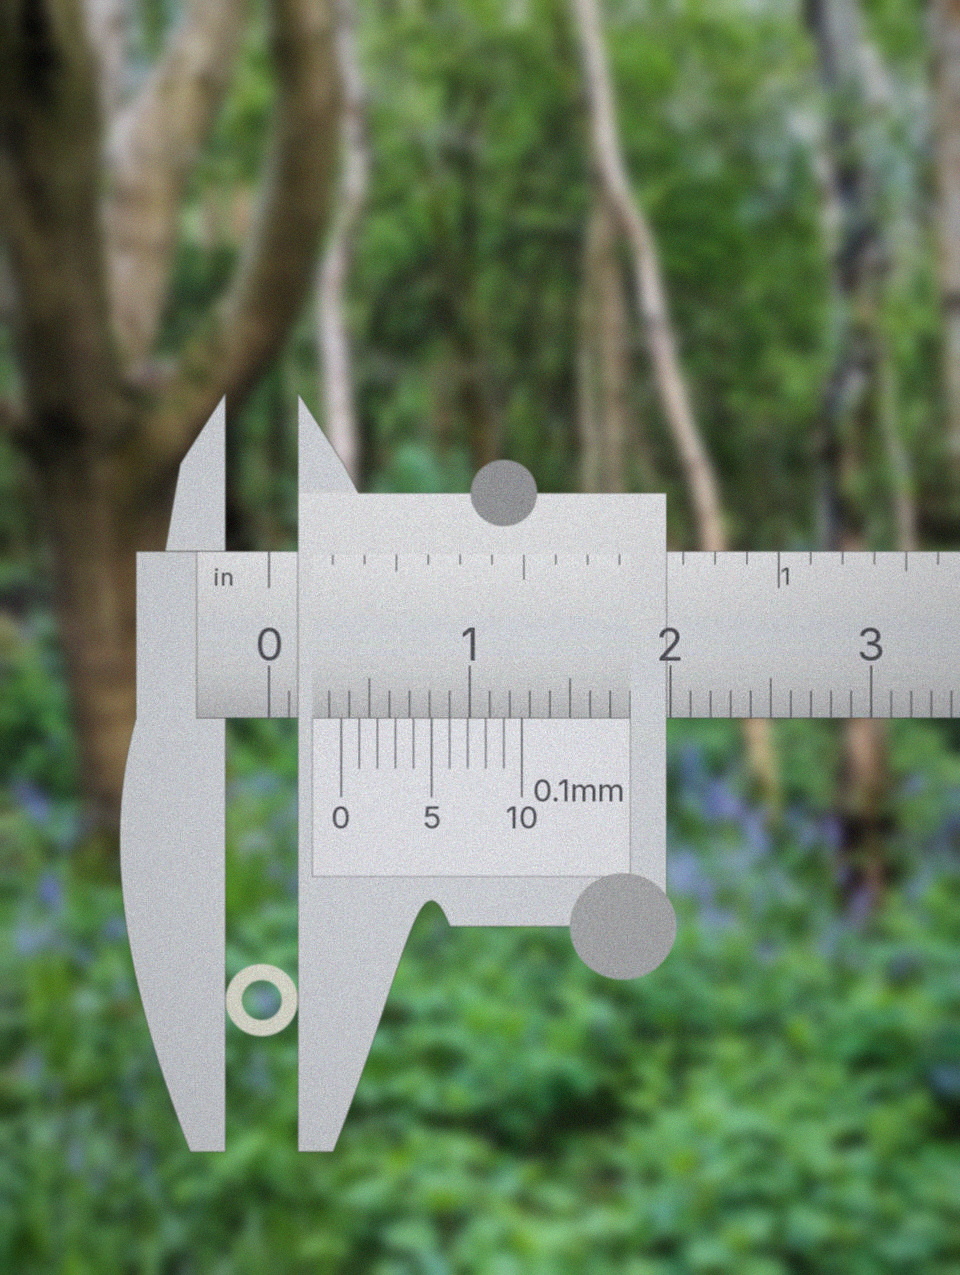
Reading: 3.6 mm
